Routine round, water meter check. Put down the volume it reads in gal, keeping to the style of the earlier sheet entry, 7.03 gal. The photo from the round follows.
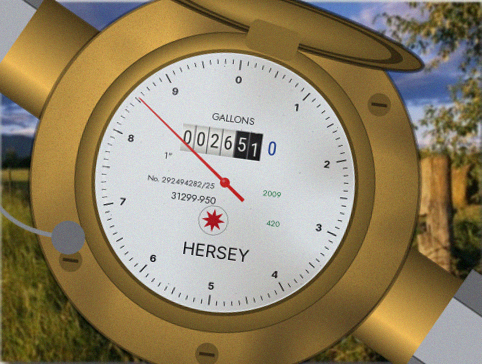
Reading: 26508.5 gal
